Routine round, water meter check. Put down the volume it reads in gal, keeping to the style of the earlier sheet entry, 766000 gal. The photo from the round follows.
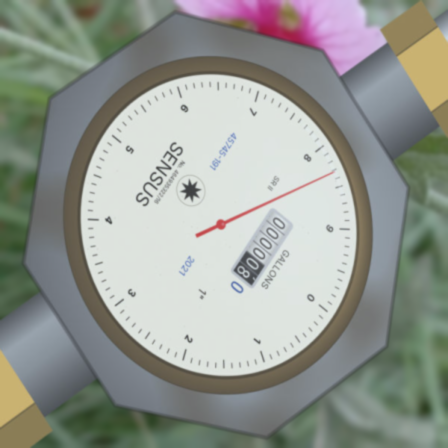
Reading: 78.3 gal
